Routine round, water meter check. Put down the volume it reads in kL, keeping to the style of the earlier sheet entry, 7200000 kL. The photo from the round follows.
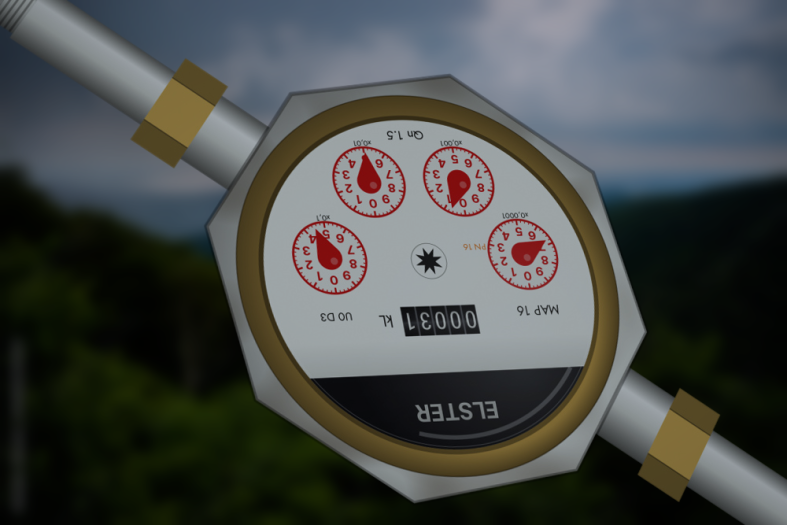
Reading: 31.4506 kL
